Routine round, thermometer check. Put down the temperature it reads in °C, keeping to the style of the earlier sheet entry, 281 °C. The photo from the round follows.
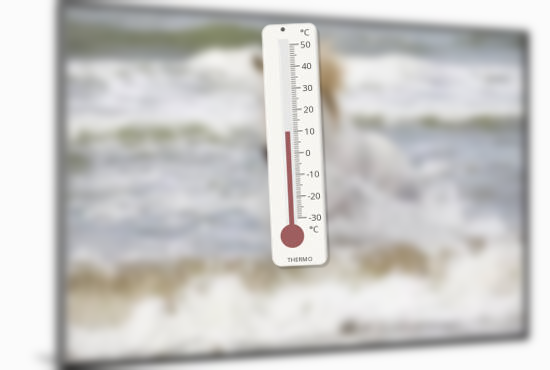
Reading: 10 °C
